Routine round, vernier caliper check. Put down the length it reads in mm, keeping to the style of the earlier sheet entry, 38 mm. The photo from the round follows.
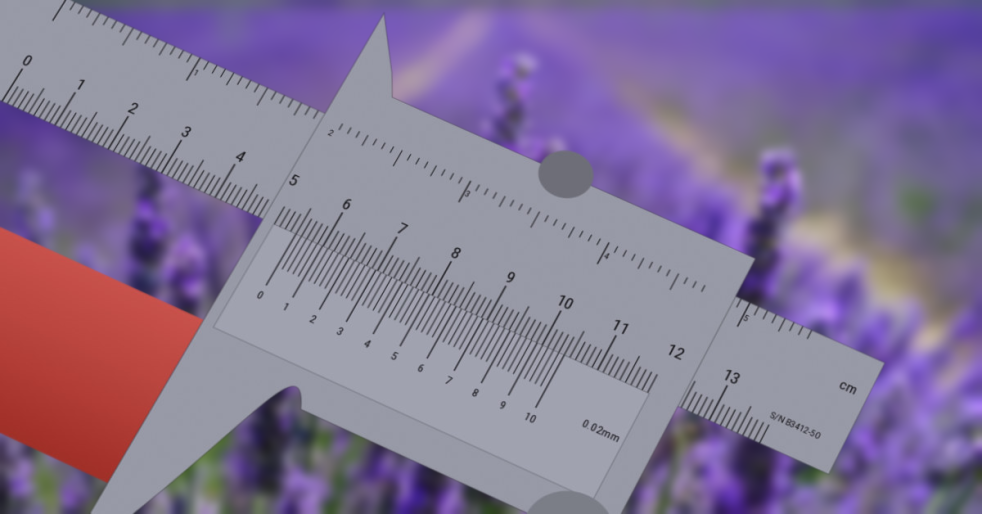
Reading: 55.0 mm
